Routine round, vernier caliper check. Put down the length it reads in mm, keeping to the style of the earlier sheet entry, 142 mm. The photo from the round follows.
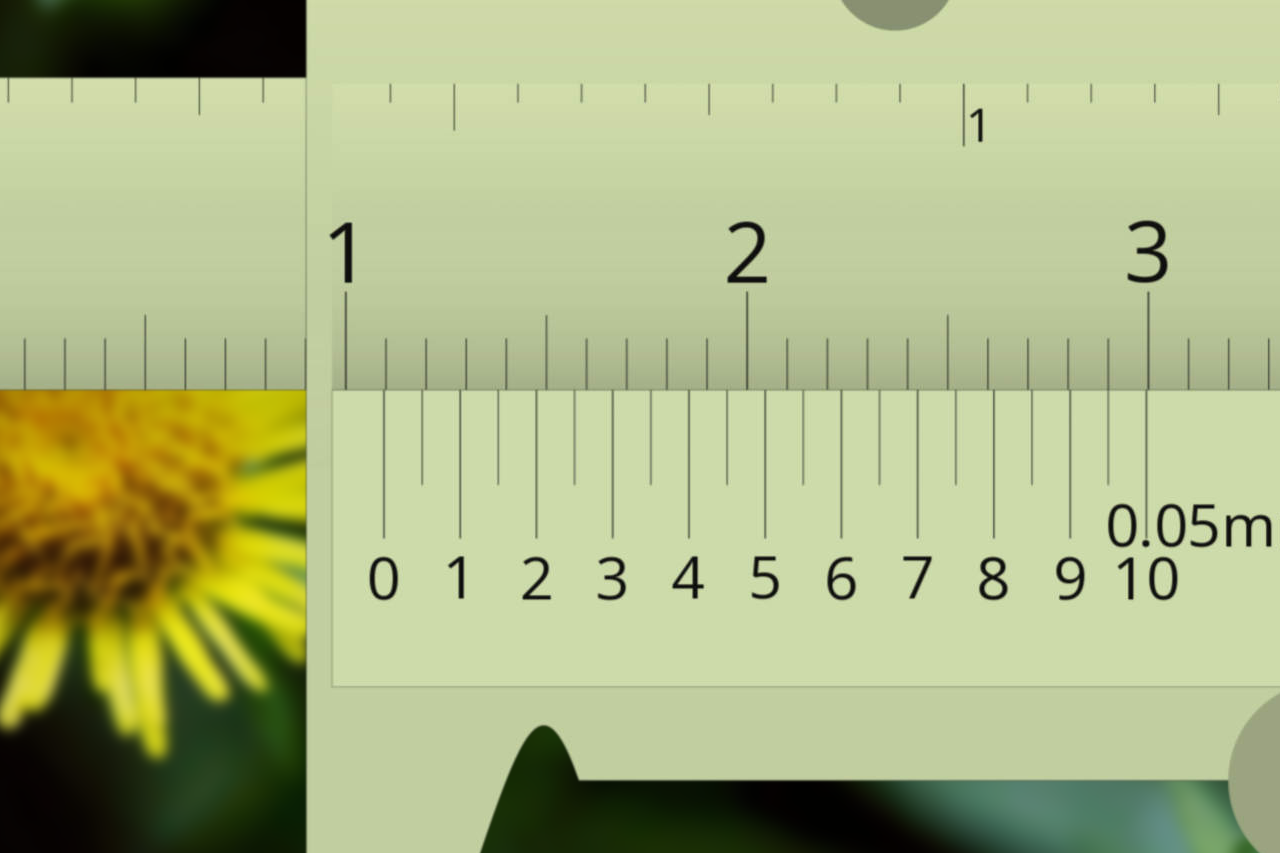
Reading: 10.95 mm
